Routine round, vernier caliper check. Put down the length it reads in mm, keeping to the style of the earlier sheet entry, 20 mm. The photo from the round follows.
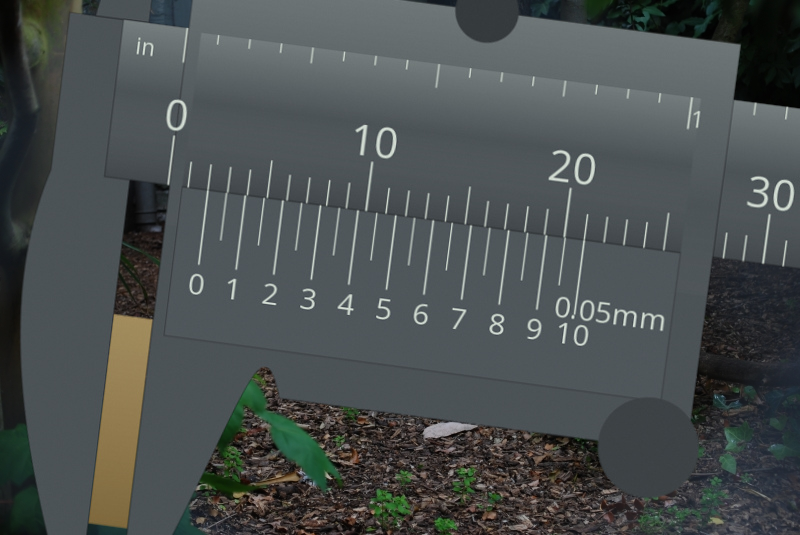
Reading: 2.0 mm
